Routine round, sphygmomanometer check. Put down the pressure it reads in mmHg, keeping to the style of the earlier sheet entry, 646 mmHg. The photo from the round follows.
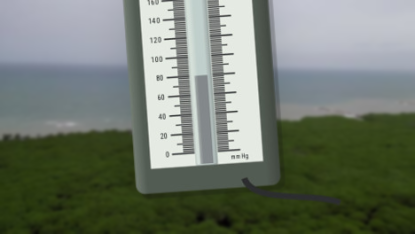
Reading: 80 mmHg
